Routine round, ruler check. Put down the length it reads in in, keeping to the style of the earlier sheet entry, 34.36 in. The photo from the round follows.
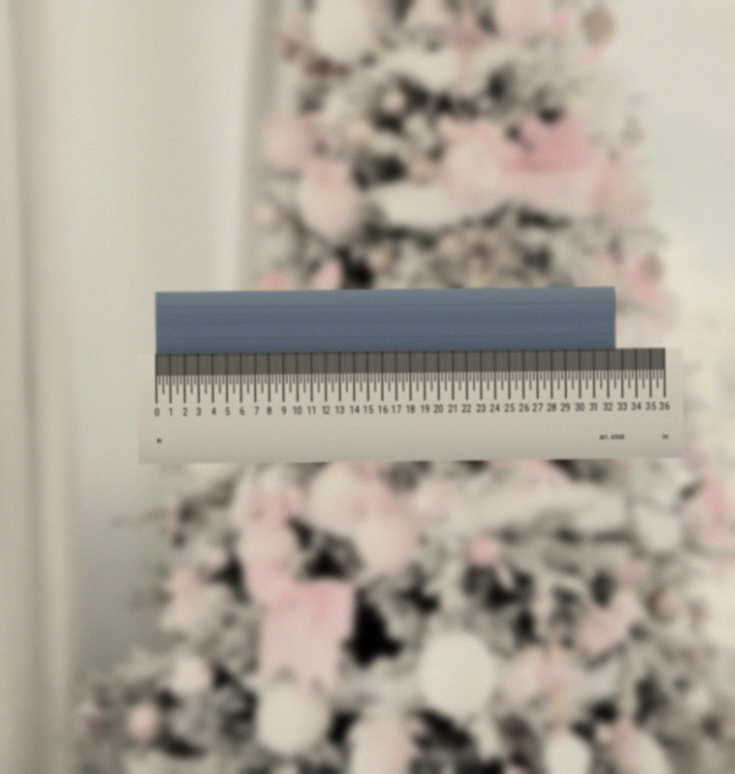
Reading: 32.5 in
